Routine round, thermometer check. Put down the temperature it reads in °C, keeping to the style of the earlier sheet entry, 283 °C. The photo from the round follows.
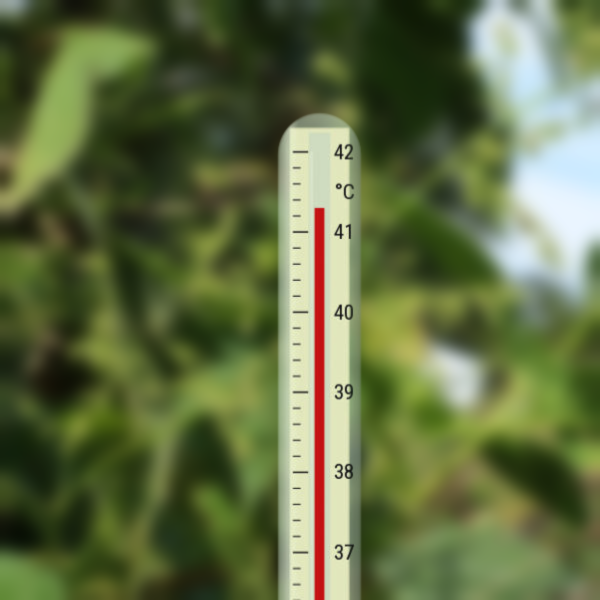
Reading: 41.3 °C
